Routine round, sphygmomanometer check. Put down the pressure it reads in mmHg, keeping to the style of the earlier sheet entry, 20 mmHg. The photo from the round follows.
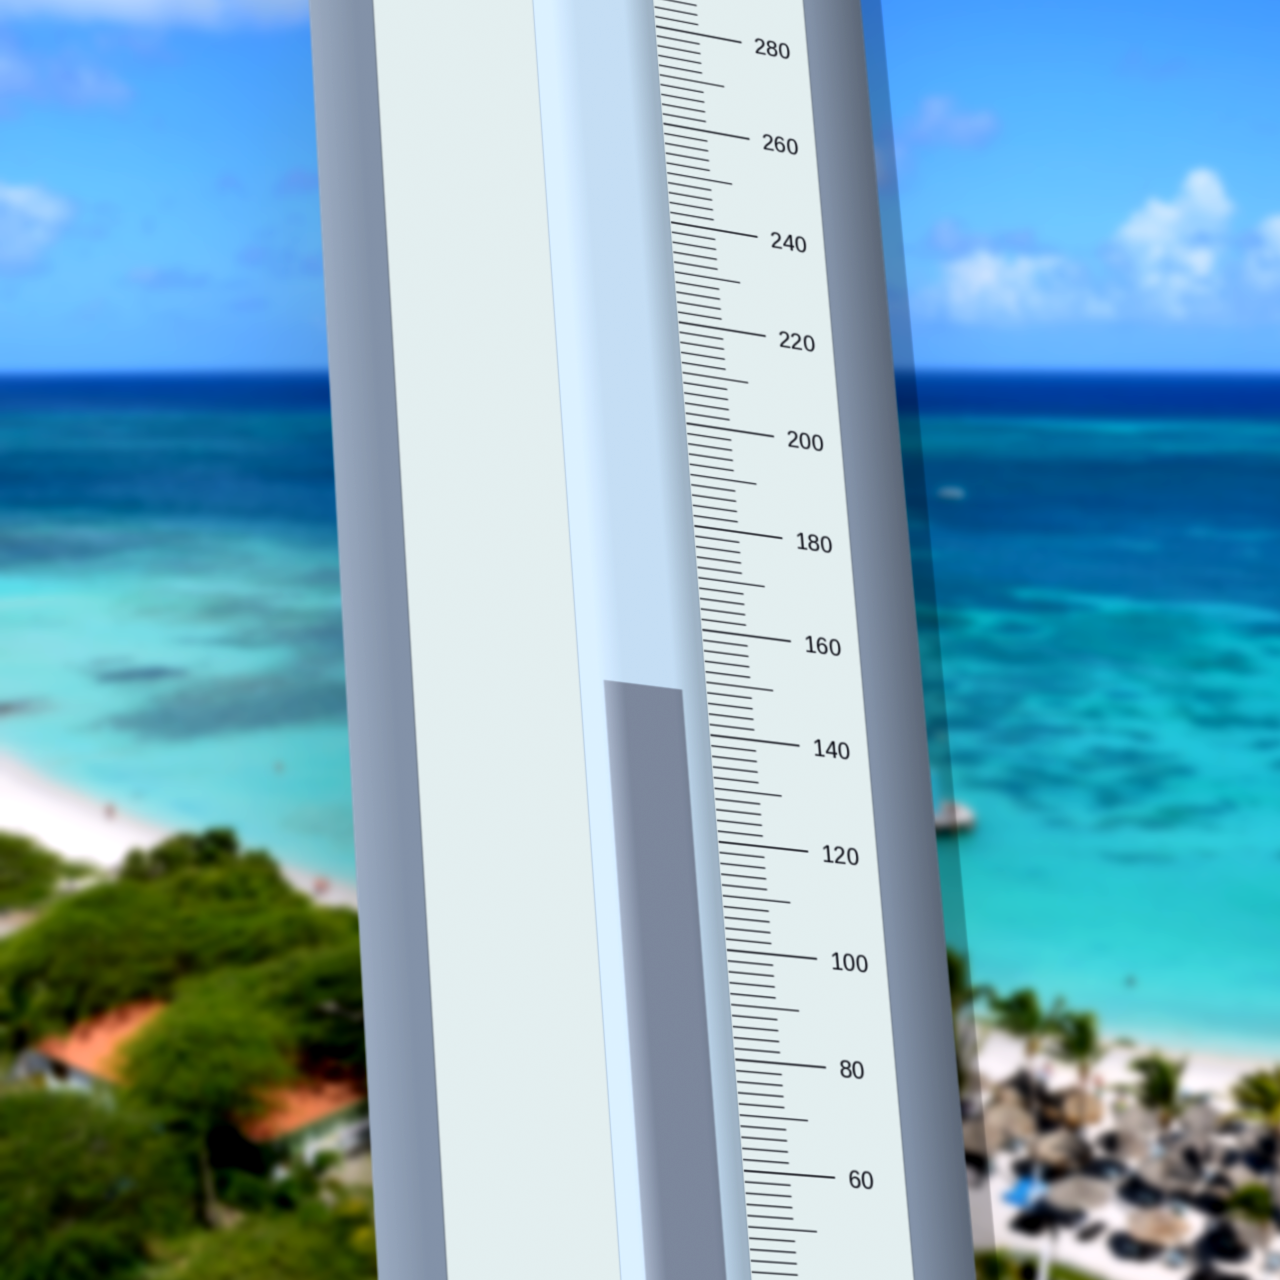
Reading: 148 mmHg
